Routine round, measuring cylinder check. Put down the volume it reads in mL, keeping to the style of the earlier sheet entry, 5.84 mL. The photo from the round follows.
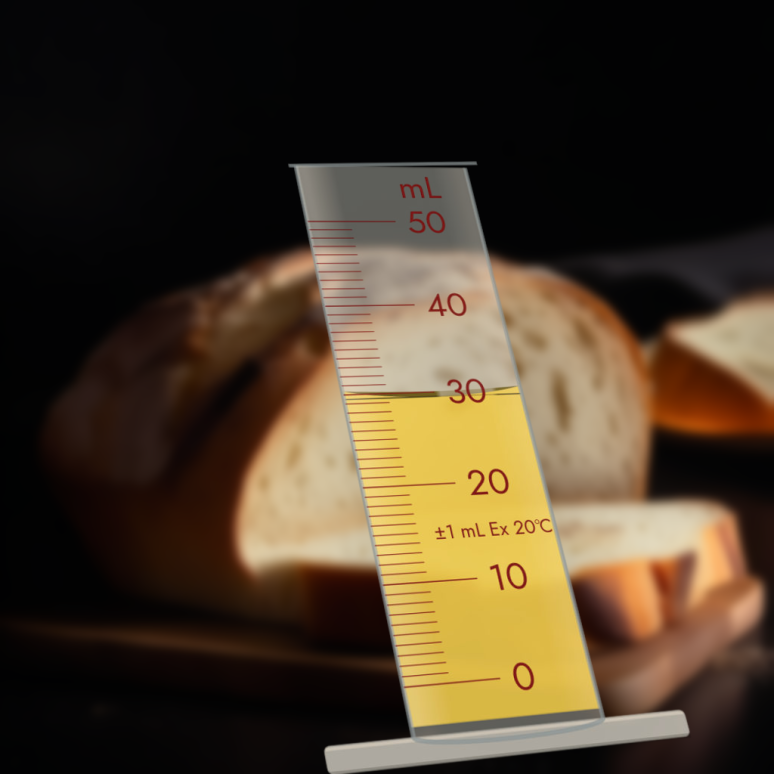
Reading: 29.5 mL
